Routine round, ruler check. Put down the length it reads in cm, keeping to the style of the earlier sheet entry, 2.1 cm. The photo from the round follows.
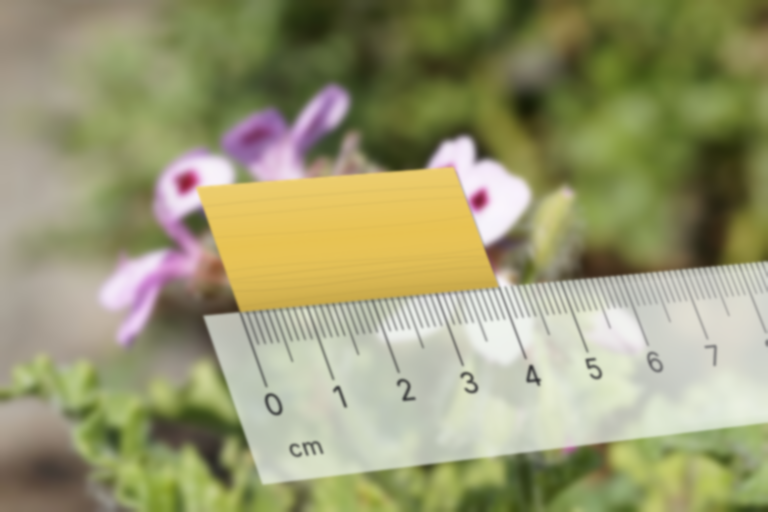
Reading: 4 cm
